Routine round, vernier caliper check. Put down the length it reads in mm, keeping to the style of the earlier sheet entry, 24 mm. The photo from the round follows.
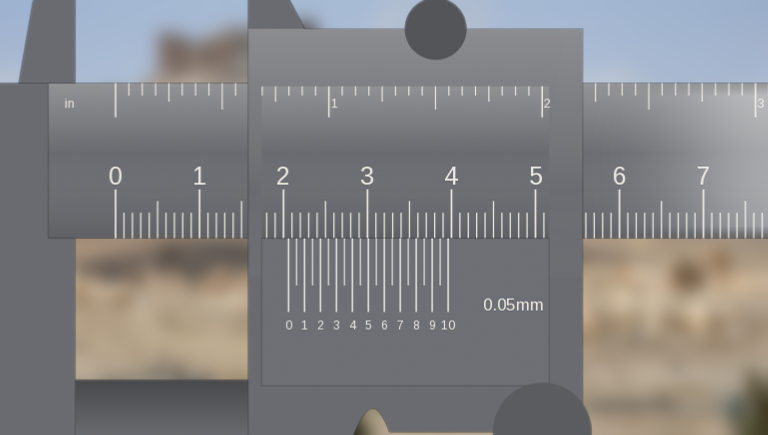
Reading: 20.6 mm
